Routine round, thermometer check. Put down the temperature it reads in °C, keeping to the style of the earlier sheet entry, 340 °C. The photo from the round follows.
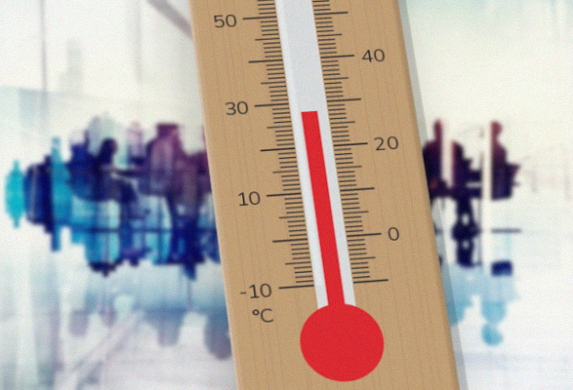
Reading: 28 °C
